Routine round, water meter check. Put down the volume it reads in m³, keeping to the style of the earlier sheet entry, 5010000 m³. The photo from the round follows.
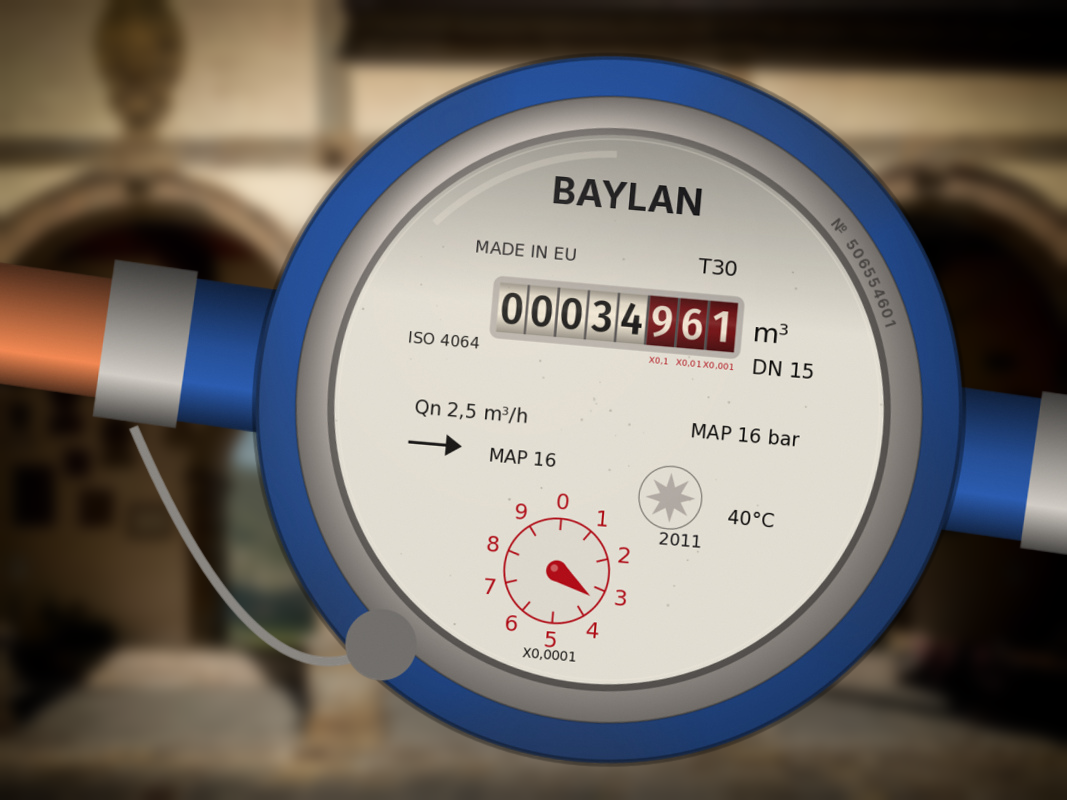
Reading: 34.9613 m³
